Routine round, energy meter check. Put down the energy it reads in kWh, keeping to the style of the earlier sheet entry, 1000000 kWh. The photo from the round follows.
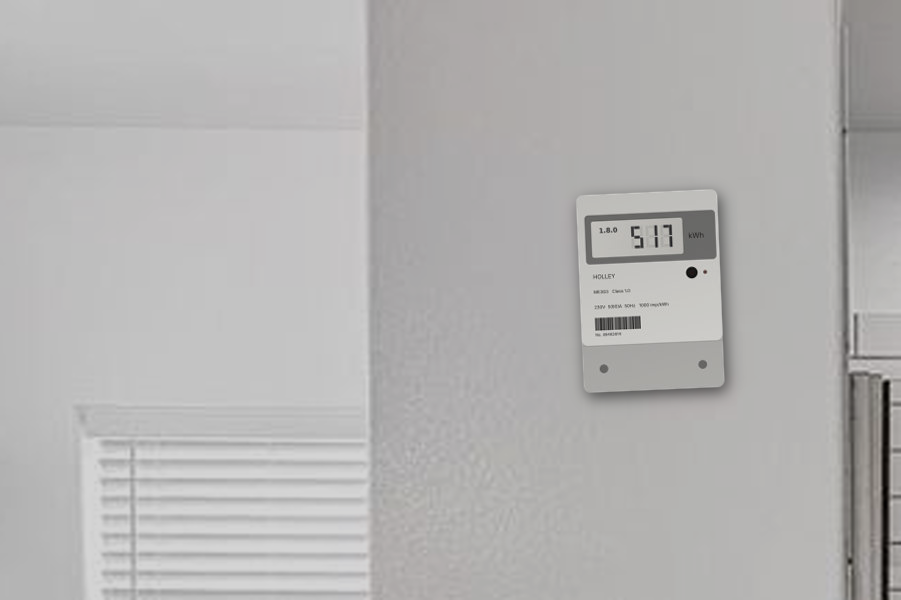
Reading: 517 kWh
